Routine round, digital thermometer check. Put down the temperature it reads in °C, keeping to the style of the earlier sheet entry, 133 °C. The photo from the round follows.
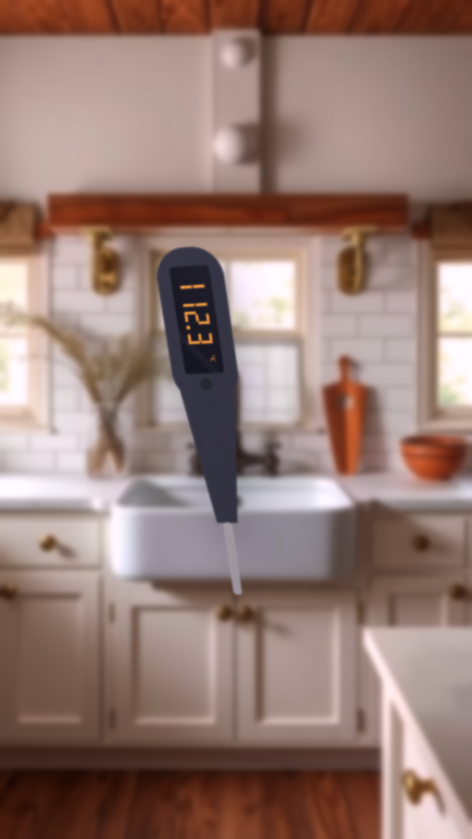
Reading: 112.3 °C
